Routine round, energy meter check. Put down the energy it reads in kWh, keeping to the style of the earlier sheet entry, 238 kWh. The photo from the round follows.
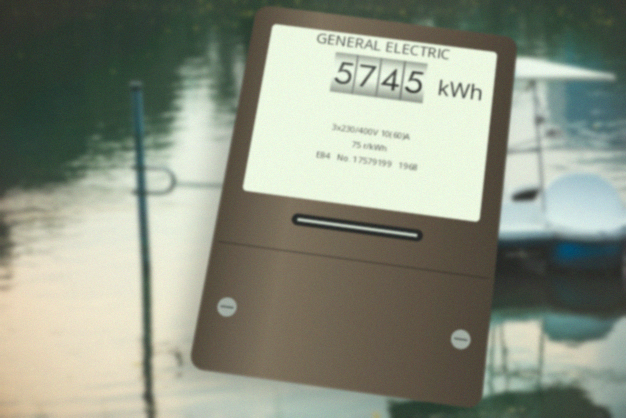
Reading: 5745 kWh
